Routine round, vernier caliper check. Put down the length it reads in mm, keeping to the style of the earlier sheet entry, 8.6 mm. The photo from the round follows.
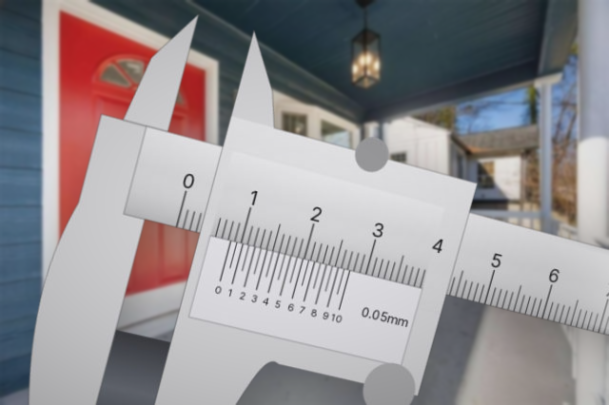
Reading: 8.4 mm
